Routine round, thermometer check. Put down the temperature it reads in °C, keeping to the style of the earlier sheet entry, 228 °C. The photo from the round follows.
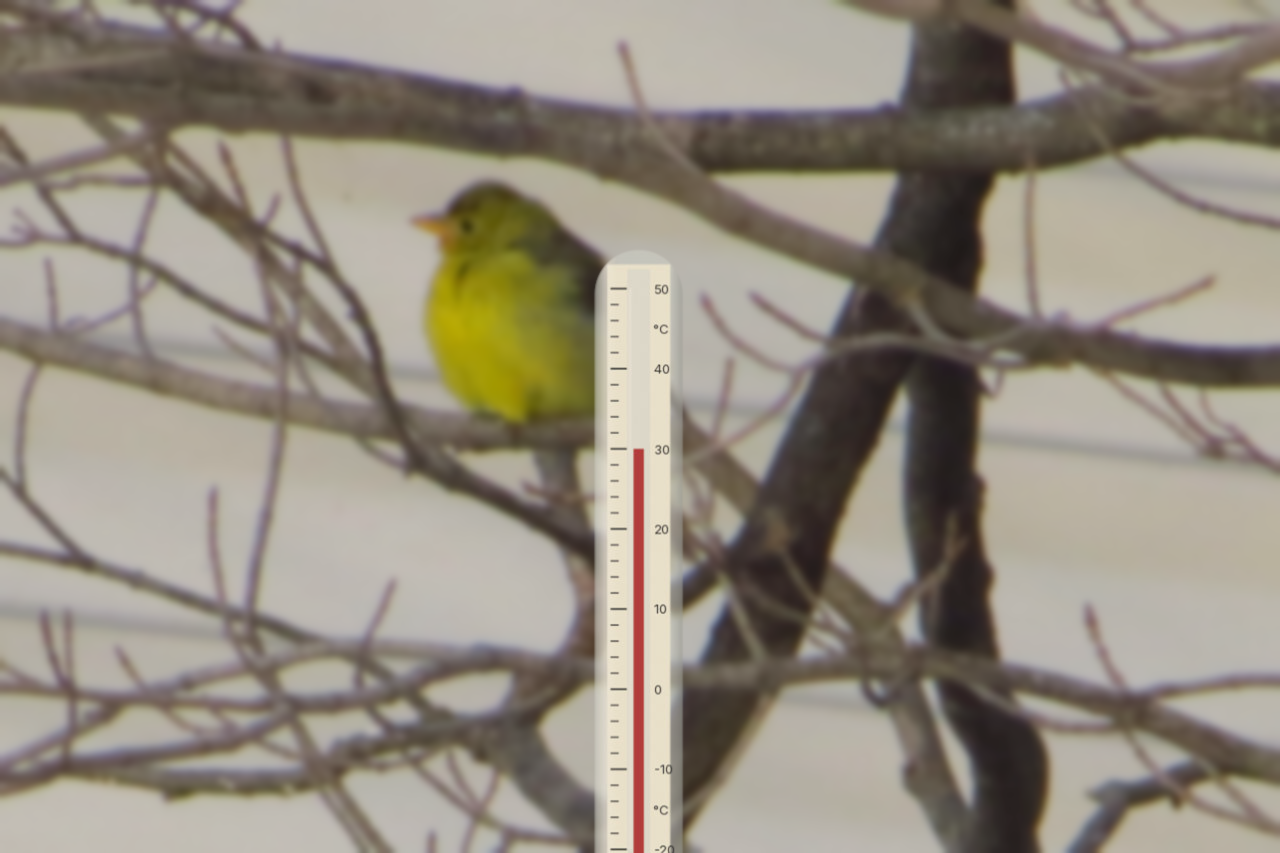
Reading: 30 °C
